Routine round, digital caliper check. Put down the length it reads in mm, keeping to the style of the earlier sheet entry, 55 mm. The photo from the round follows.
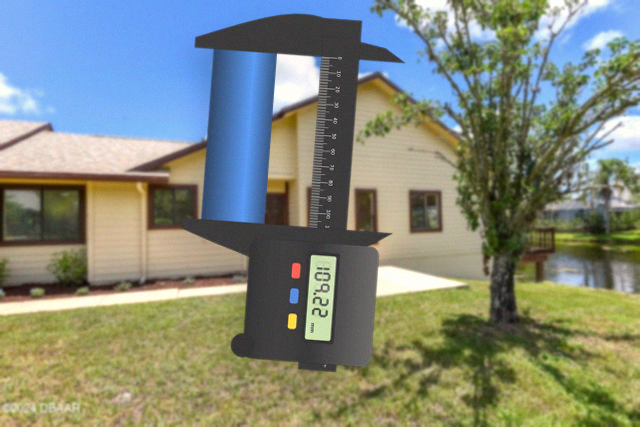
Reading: 109.22 mm
